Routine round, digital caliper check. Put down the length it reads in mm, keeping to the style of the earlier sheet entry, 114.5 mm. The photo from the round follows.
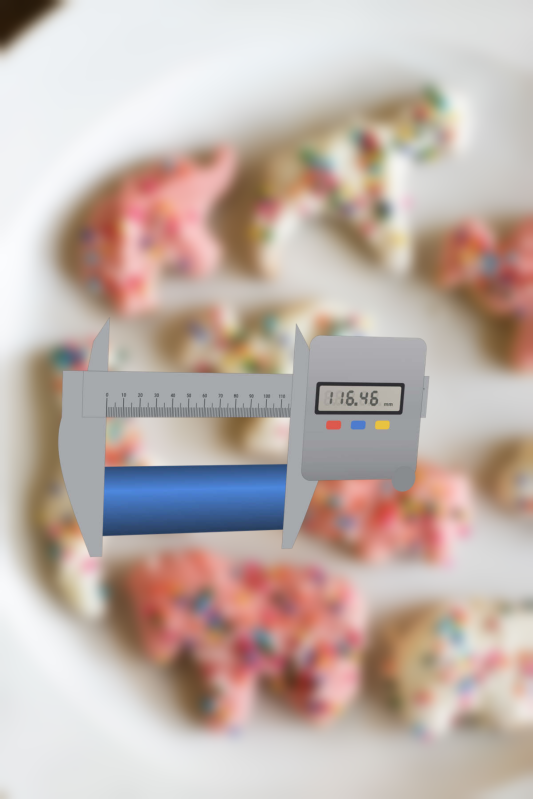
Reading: 116.46 mm
